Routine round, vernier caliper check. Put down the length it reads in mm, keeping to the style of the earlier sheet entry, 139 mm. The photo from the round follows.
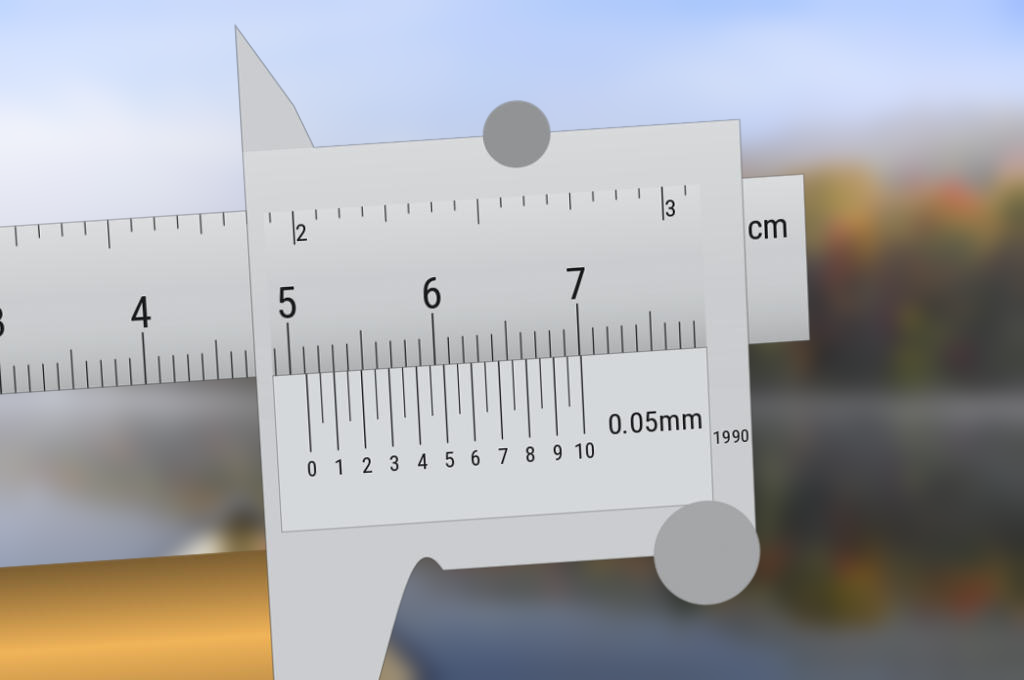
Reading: 51.1 mm
